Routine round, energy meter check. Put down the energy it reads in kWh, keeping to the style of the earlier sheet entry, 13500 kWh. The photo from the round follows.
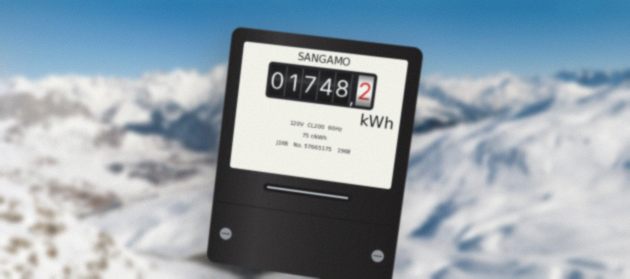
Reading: 1748.2 kWh
